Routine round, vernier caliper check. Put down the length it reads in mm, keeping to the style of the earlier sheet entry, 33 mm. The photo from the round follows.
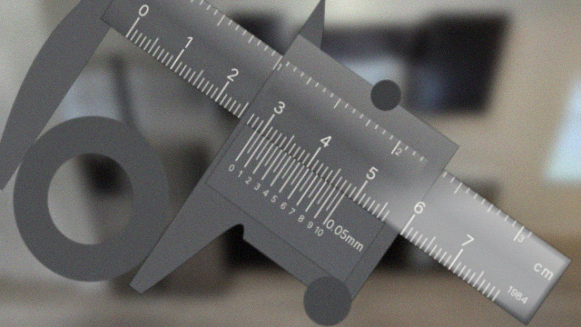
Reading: 29.0 mm
